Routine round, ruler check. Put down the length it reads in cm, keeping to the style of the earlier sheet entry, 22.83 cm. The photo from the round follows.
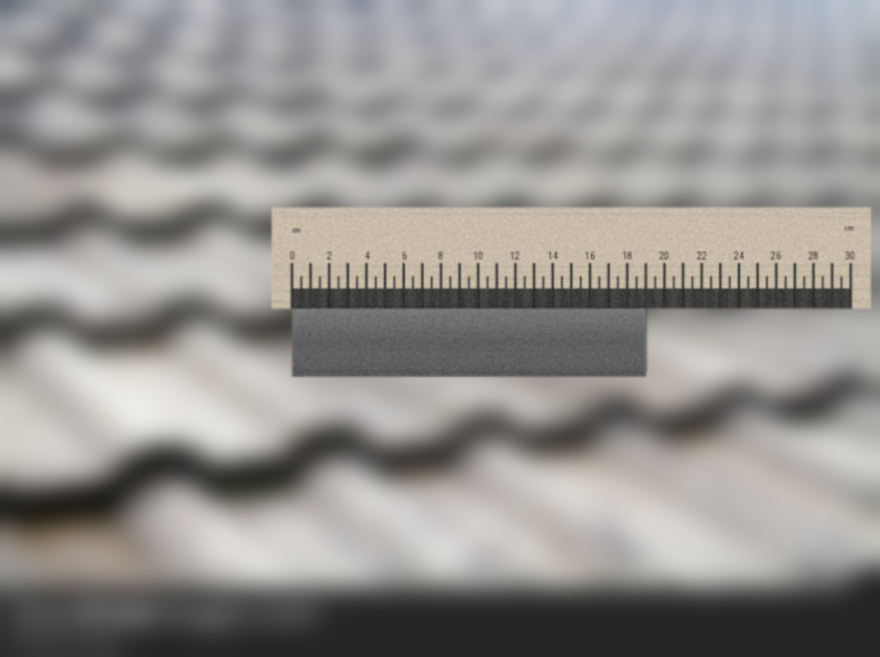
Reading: 19 cm
